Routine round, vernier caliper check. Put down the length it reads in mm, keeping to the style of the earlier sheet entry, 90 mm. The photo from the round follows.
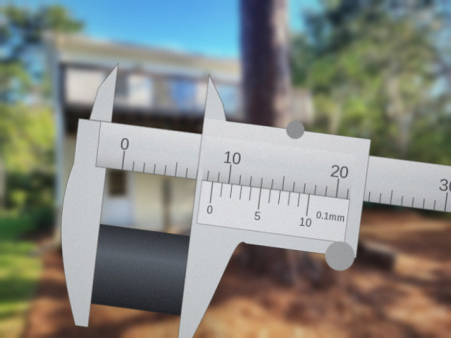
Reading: 8.5 mm
